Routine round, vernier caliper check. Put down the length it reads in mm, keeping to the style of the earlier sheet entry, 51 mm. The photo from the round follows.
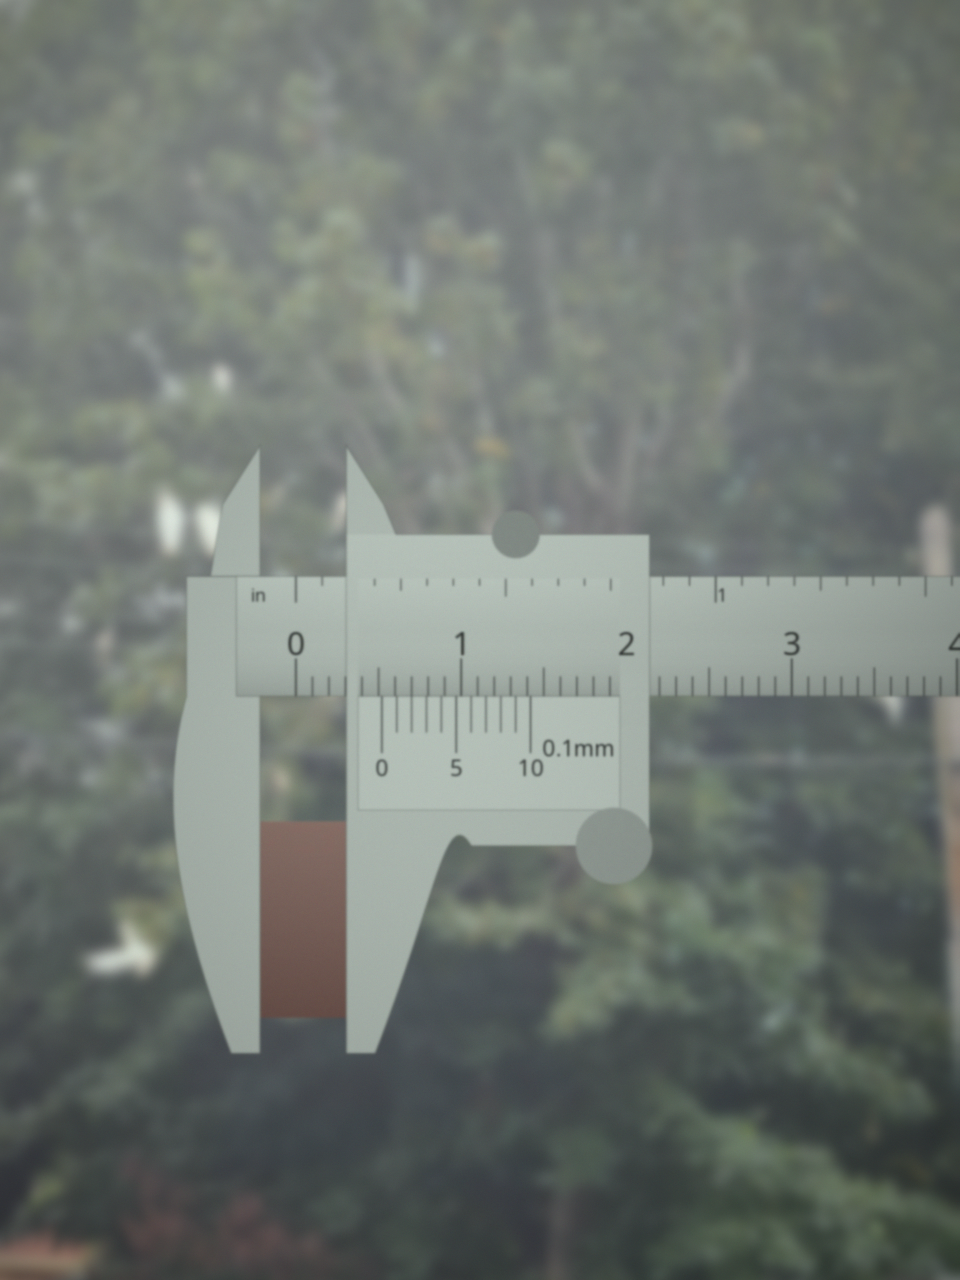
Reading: 5.2 mm
